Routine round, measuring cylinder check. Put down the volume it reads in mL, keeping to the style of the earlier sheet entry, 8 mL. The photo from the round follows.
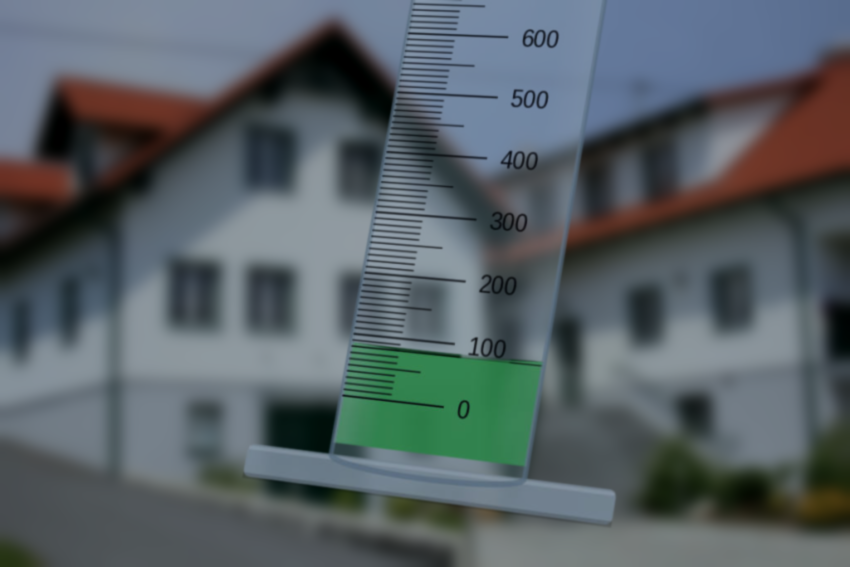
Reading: 80 mL
